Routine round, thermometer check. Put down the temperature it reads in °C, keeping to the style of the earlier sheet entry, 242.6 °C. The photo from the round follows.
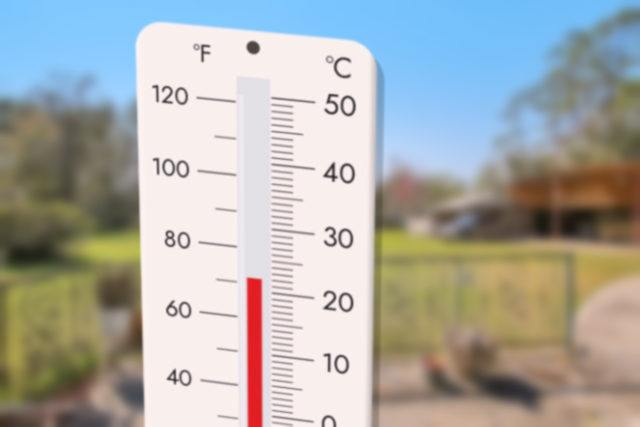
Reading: 22 °C
